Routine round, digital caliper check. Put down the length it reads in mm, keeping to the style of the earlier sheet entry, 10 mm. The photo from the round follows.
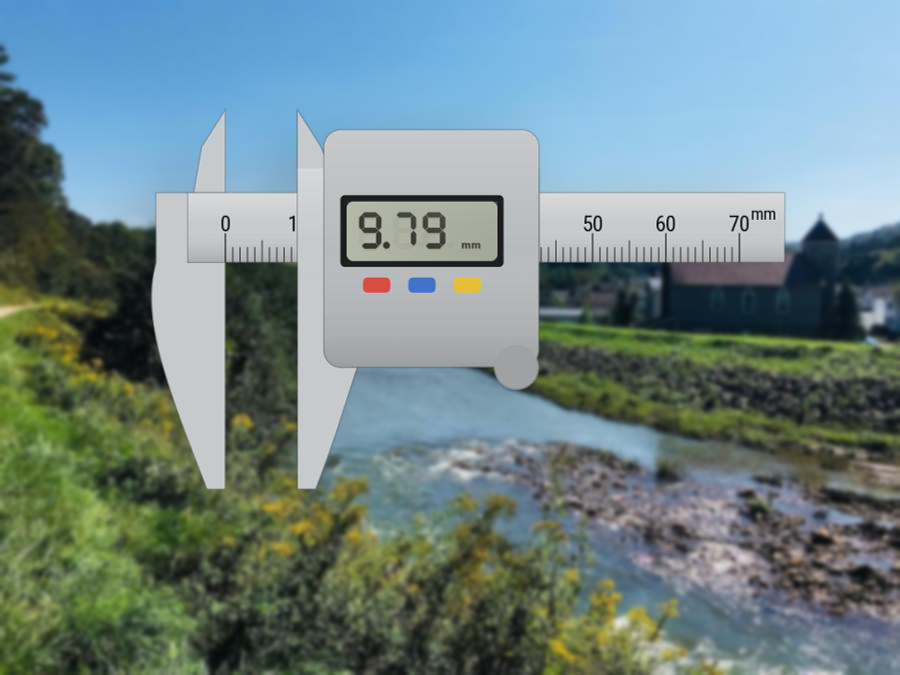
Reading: 9.79 mm
